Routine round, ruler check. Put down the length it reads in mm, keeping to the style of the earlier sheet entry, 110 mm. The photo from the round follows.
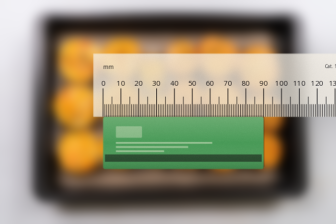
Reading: 90 mm
